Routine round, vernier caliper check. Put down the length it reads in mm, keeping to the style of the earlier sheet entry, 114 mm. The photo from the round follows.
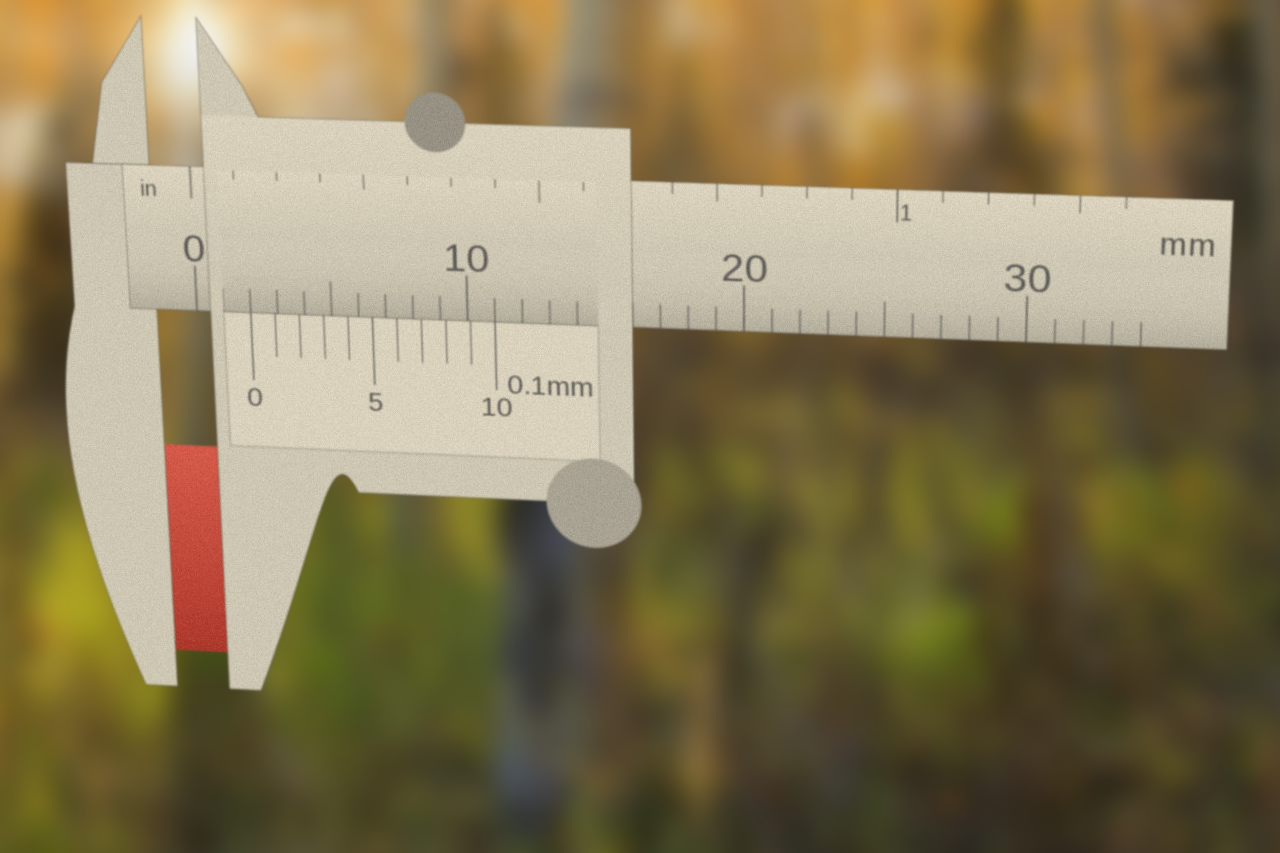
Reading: 2.0 mm
